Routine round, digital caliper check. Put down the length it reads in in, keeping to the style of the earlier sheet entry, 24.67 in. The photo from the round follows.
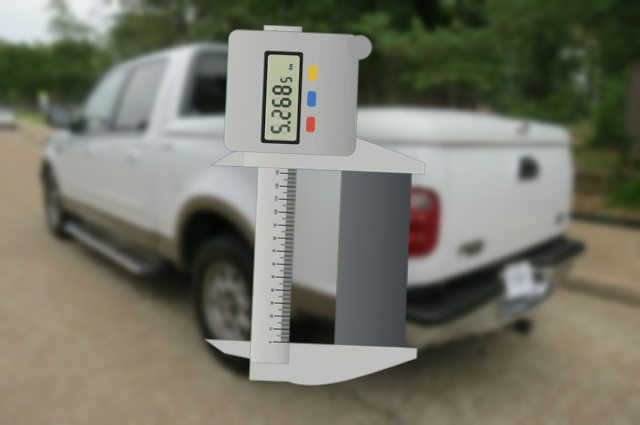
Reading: 5.2685 in
